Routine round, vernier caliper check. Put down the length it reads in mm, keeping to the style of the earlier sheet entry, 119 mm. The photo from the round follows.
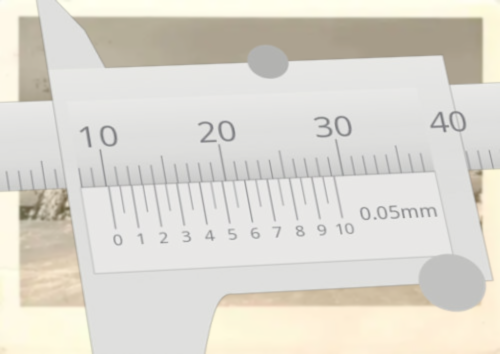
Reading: 10.2 mm
